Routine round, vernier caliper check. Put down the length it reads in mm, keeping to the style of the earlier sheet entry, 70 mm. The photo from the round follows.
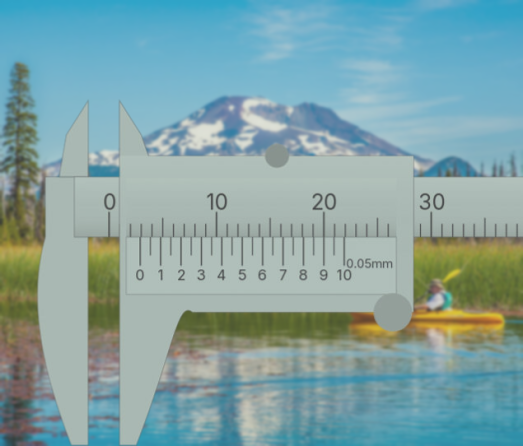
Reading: 2.9 mm
